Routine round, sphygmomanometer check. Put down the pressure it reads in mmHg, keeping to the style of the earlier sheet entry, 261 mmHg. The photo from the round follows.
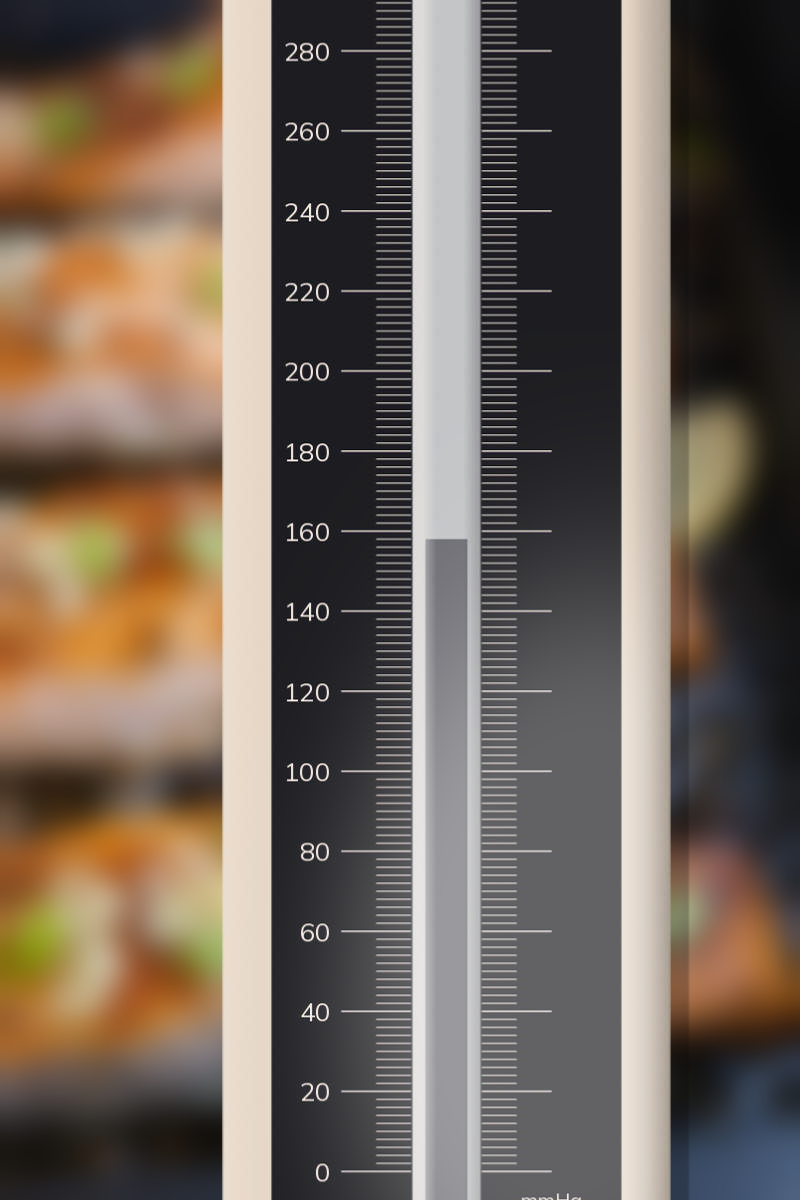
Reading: 158 mmHg
